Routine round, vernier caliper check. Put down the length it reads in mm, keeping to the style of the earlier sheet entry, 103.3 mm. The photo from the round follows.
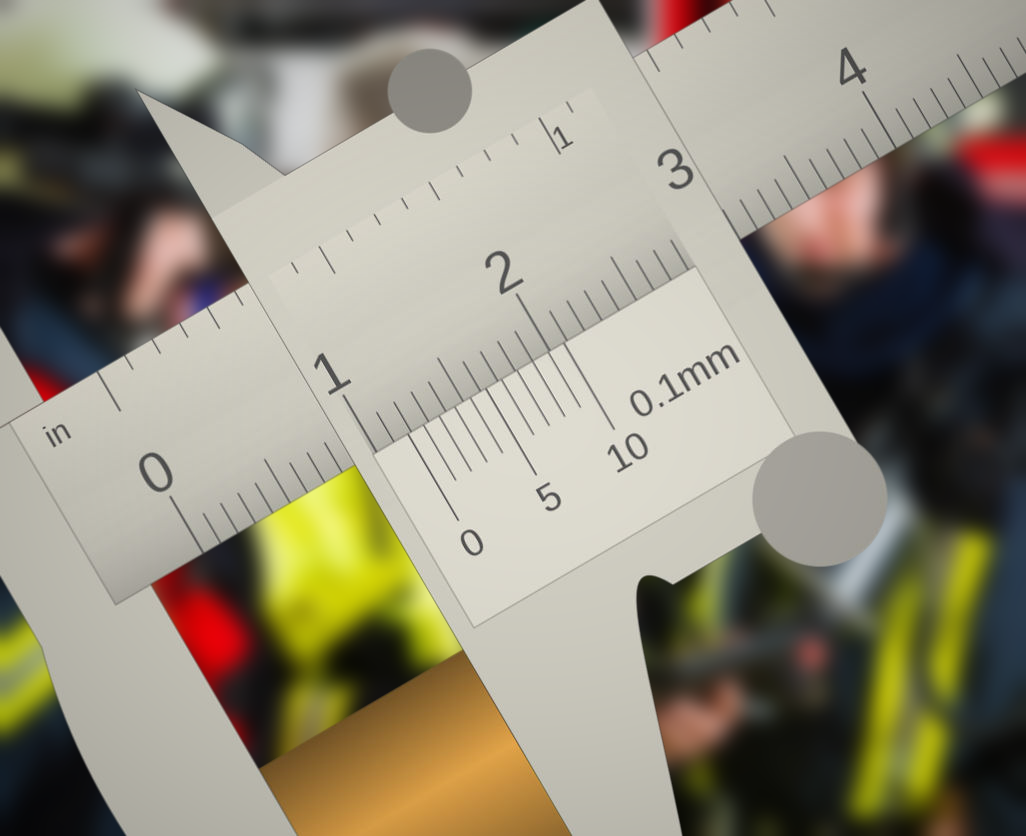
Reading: 11.8 mm
